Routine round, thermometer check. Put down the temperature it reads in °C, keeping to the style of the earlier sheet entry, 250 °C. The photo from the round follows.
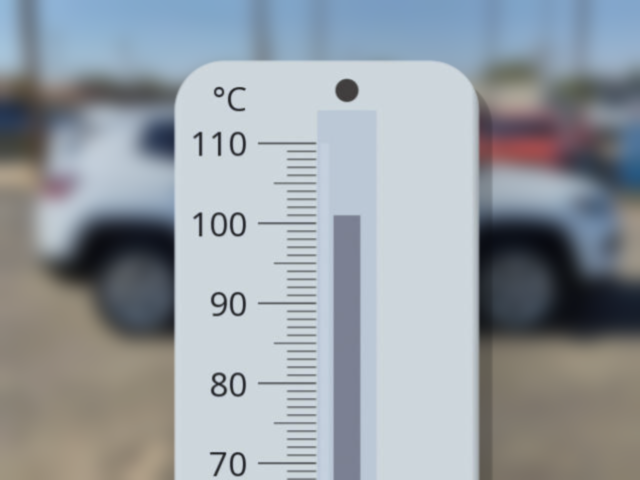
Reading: 101 °C
